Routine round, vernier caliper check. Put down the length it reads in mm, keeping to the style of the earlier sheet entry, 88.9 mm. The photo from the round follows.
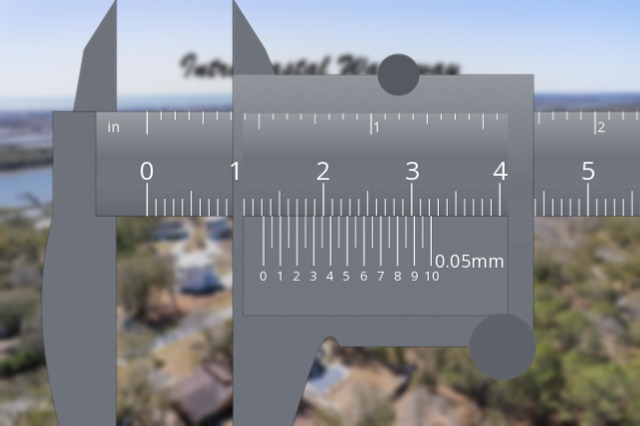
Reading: 13.2 mm
